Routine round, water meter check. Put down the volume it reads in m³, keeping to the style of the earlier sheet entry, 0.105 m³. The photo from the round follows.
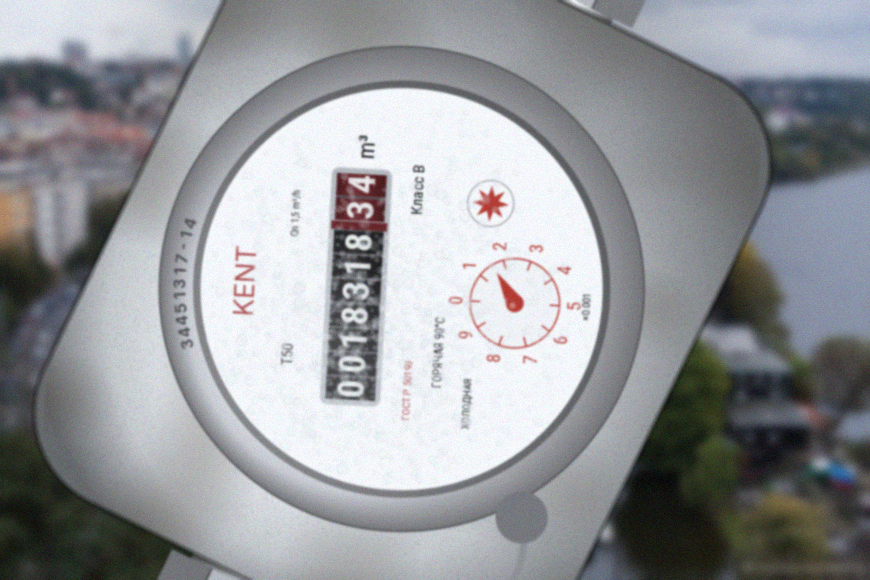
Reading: 18318.341 m³
